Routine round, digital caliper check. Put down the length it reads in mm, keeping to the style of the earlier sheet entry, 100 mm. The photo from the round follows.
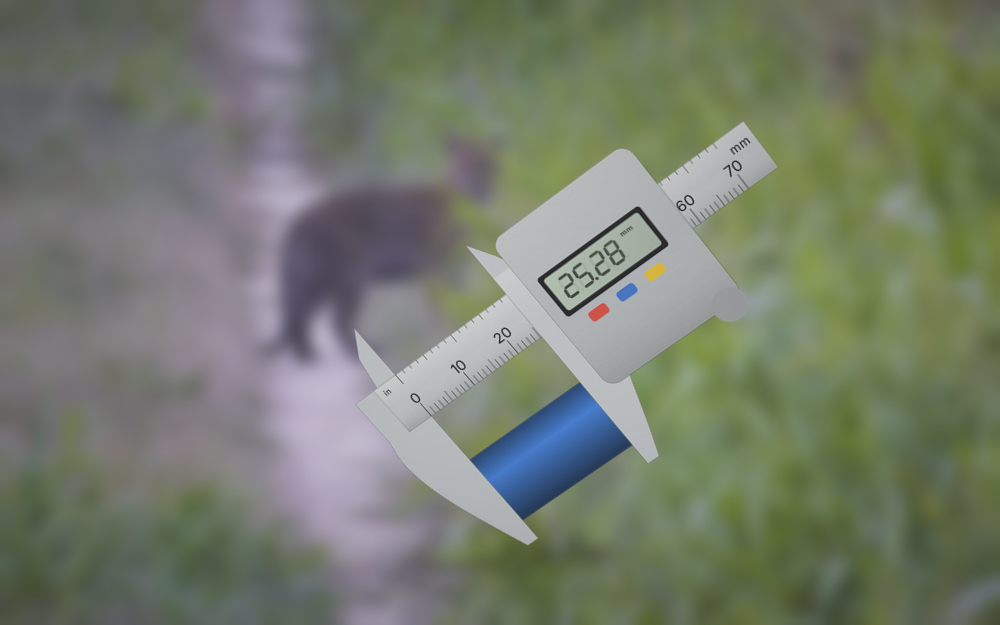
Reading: 25.28 mm
